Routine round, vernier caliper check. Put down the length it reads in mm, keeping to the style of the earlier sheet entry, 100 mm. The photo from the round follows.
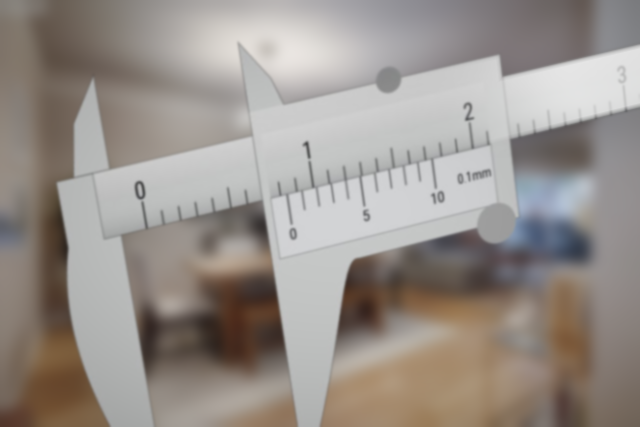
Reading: 8.4 mm
